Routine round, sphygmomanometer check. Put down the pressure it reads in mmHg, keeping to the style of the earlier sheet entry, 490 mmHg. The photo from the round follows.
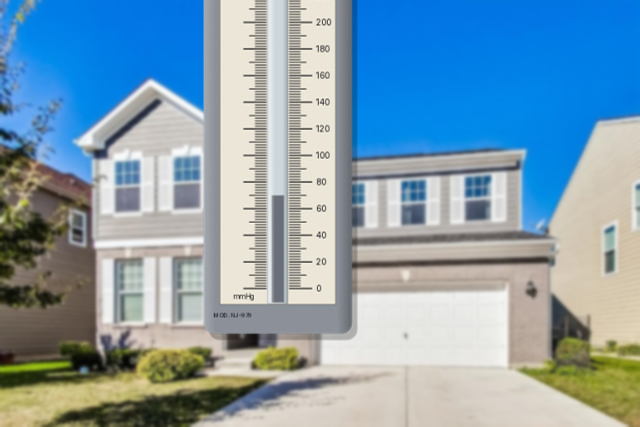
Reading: 70 mmHg
